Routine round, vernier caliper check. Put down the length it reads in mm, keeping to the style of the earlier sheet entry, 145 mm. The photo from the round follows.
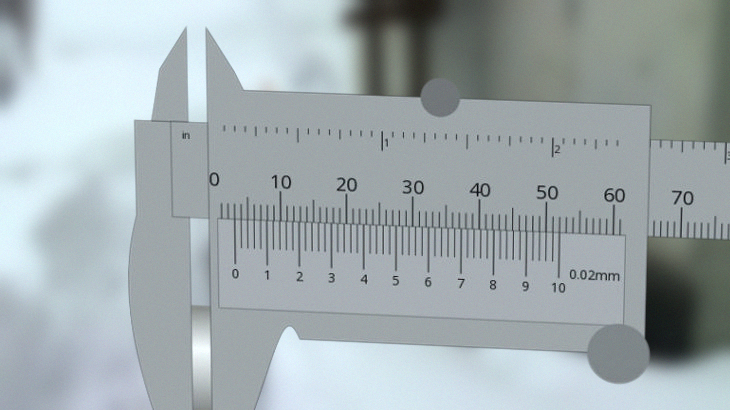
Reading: 3.0 mm
